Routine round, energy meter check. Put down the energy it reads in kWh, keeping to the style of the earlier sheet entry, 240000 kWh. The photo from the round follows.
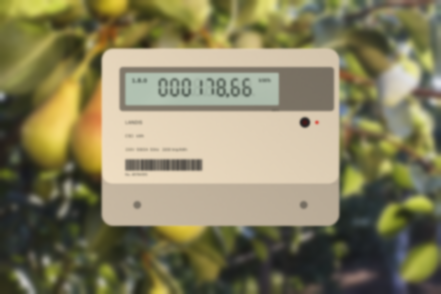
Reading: 178.66 kWh
